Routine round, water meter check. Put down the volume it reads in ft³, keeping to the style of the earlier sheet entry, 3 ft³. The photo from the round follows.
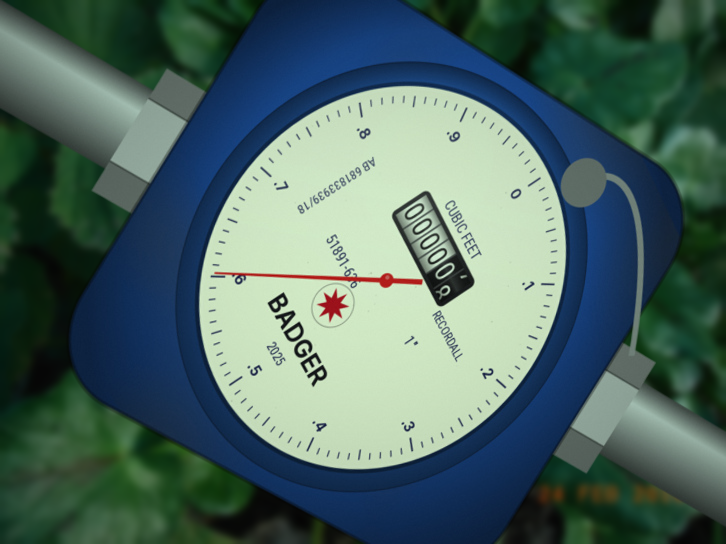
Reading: 7.60 ft³
